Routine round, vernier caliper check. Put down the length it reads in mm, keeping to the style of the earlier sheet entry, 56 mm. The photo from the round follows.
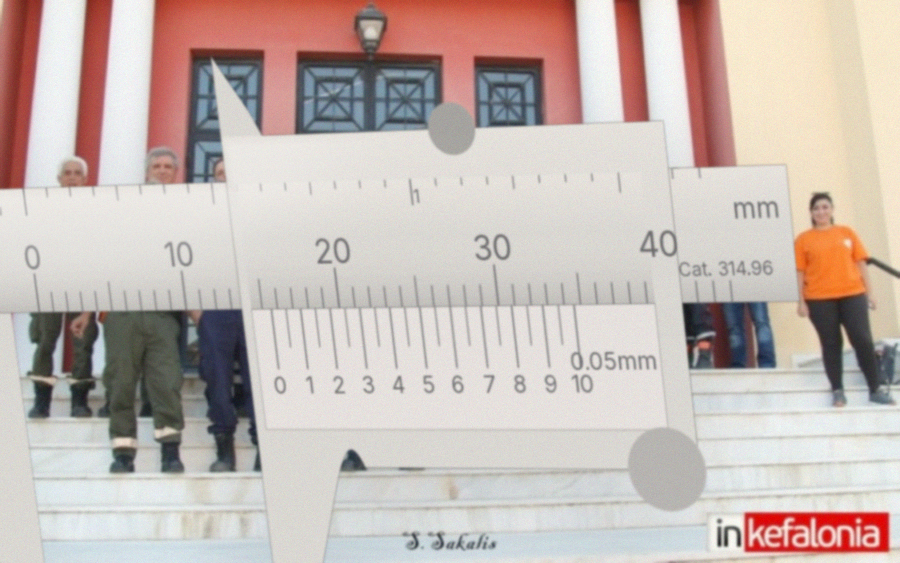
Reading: 15.6 mm
